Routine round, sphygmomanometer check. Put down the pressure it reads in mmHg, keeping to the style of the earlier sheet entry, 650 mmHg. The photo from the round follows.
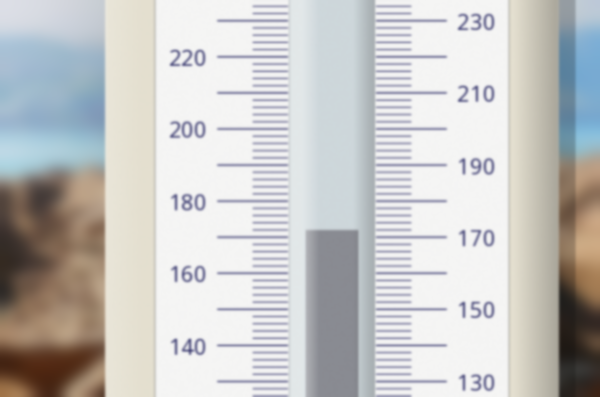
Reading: 172 mmHg
